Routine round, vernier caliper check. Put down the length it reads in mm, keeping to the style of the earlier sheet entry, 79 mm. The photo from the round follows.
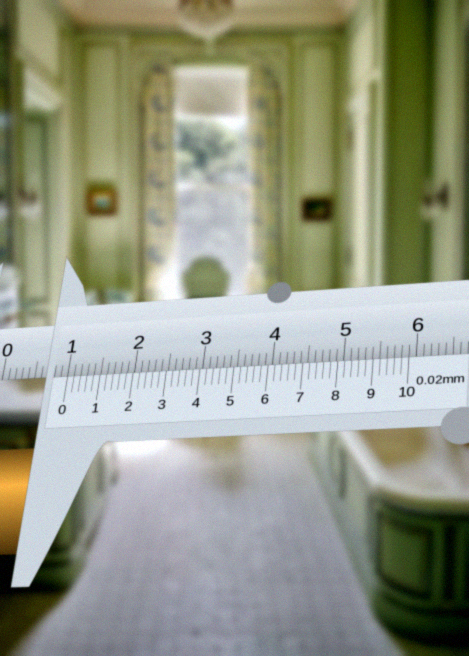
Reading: 10.0 mm
